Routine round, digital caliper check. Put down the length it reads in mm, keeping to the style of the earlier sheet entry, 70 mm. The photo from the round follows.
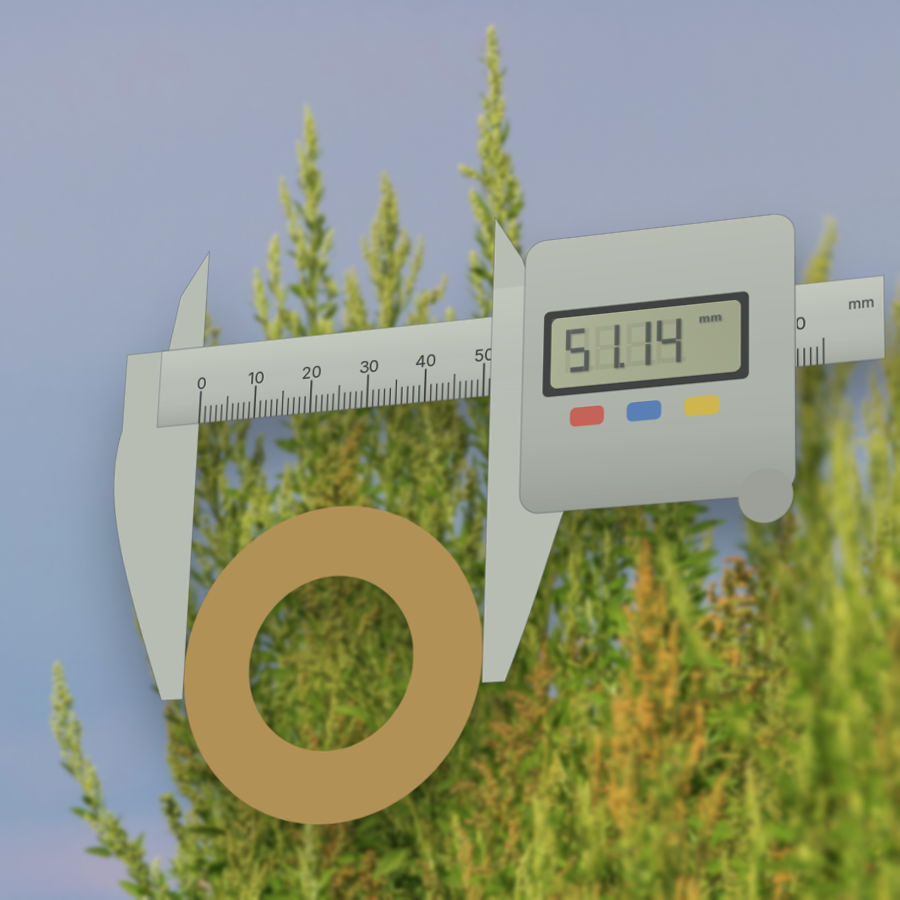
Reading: 51.14 mm
